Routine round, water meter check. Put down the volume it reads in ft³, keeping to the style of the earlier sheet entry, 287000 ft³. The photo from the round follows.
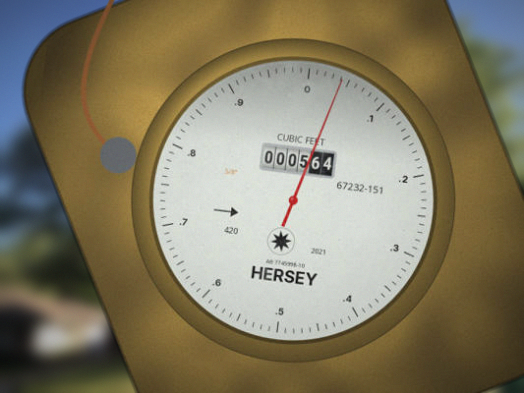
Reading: 564.04 ft³
